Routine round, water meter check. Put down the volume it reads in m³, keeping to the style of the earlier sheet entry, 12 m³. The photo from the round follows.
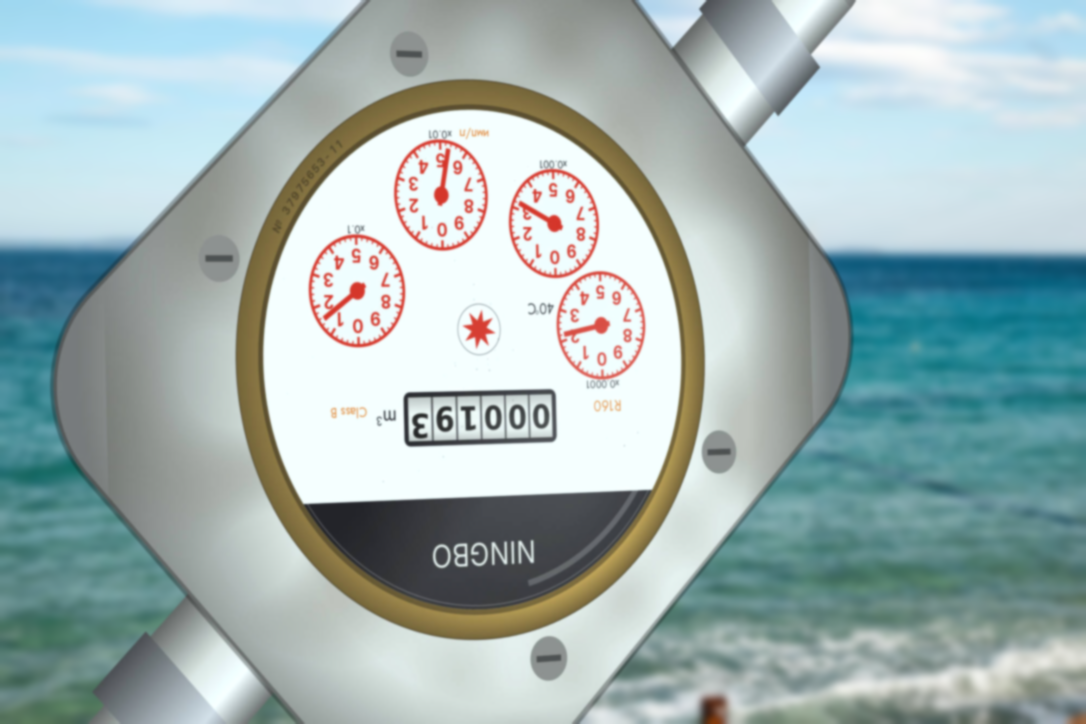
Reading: 193.1532 m³
